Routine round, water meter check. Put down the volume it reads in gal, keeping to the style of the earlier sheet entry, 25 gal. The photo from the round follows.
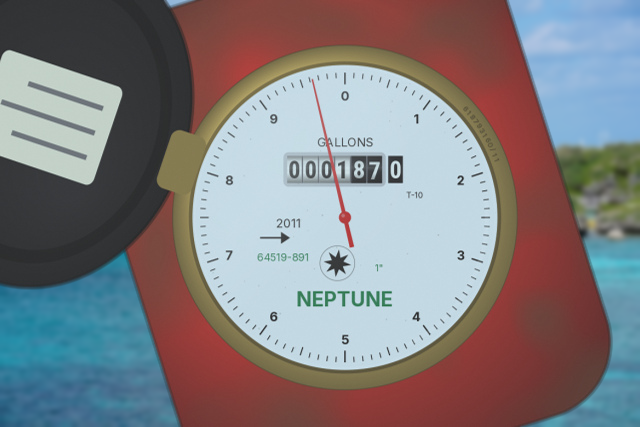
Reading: 1869.6 gal
